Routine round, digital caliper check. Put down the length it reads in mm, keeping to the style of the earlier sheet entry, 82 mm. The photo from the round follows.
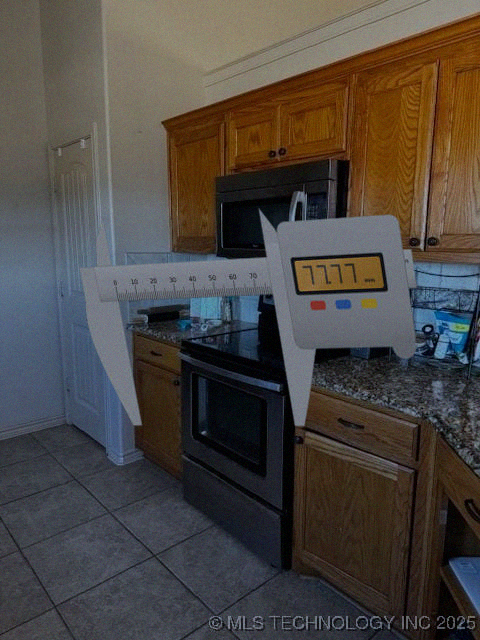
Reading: 77.77 mm
